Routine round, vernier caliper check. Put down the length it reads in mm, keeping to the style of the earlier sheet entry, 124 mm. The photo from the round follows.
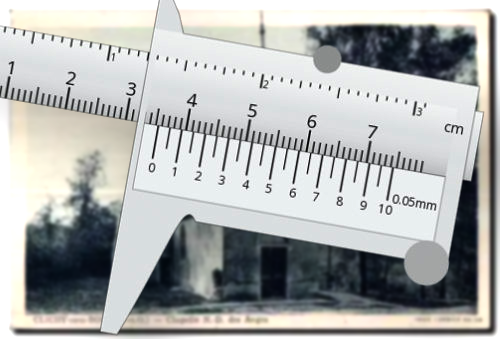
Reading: 35.4 mm
